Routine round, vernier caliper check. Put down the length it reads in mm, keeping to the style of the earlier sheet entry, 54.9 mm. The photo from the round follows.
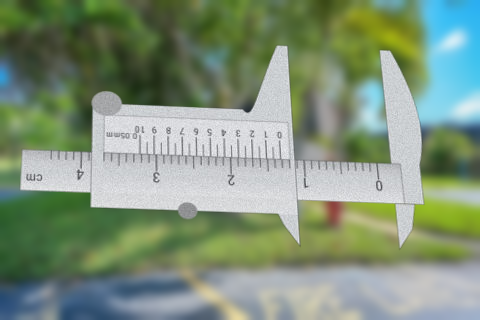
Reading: 13.2 mm
